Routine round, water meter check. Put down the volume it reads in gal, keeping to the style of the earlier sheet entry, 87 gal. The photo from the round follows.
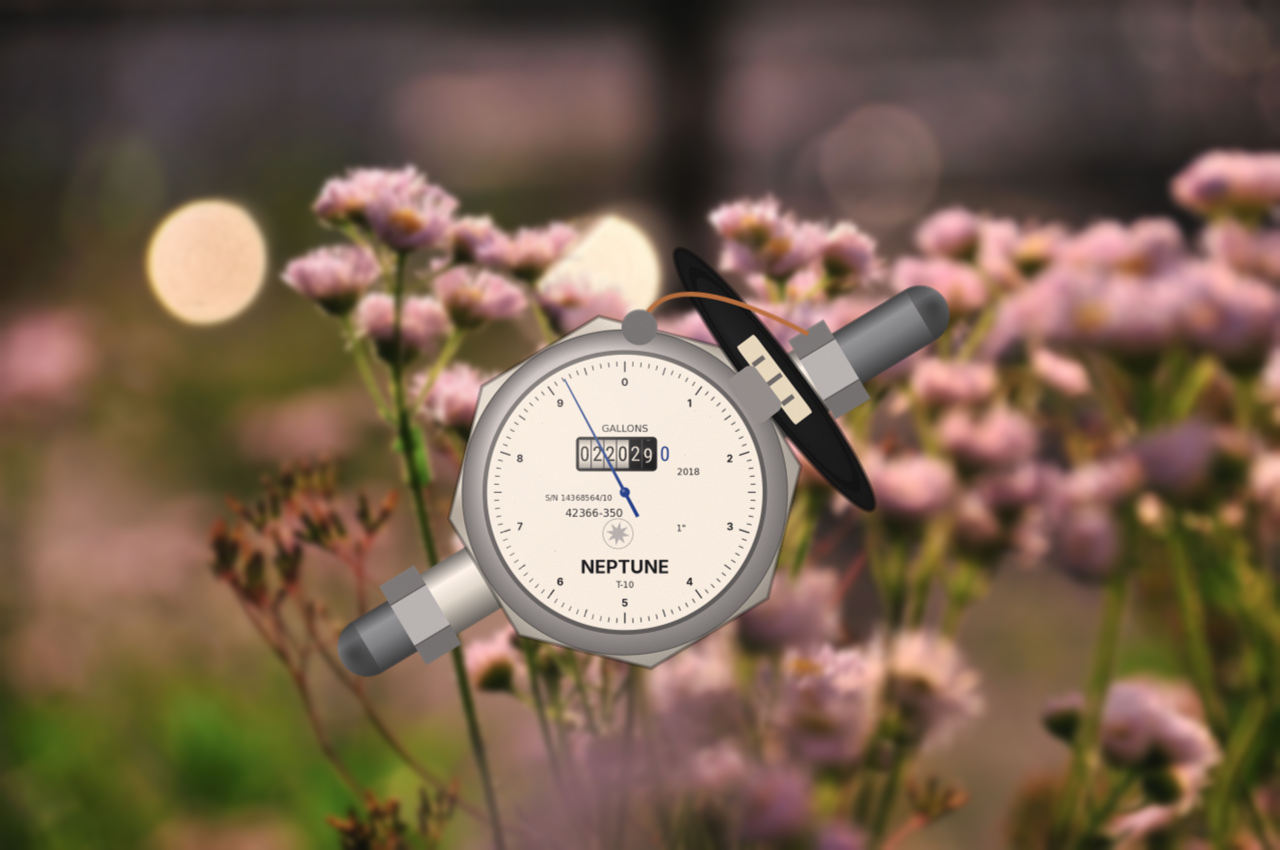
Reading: 220289.2 gal
